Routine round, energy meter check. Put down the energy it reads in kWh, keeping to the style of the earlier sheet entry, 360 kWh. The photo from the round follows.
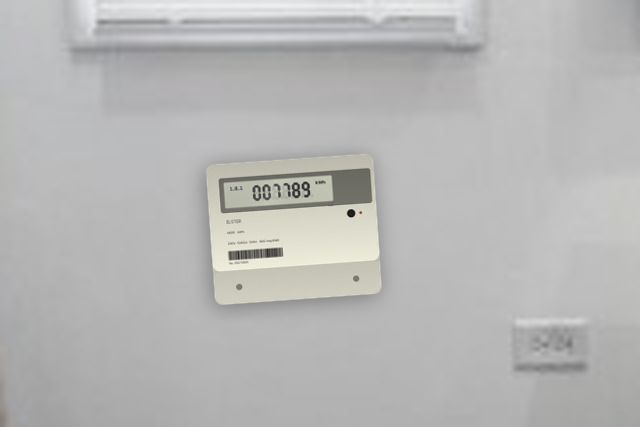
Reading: 7789 kWh
